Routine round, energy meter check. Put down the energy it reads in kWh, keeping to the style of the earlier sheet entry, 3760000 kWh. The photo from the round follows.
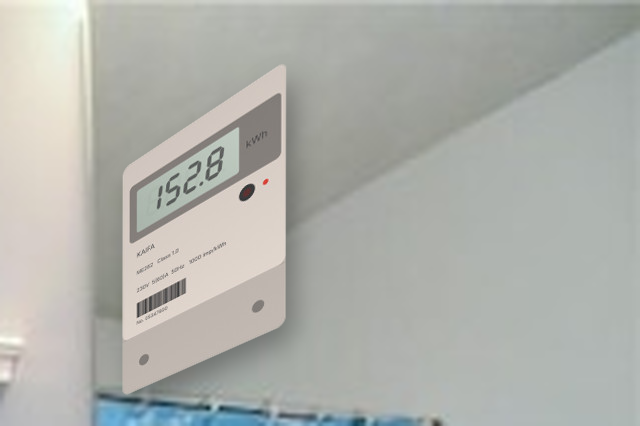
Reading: 152.8 kWh
